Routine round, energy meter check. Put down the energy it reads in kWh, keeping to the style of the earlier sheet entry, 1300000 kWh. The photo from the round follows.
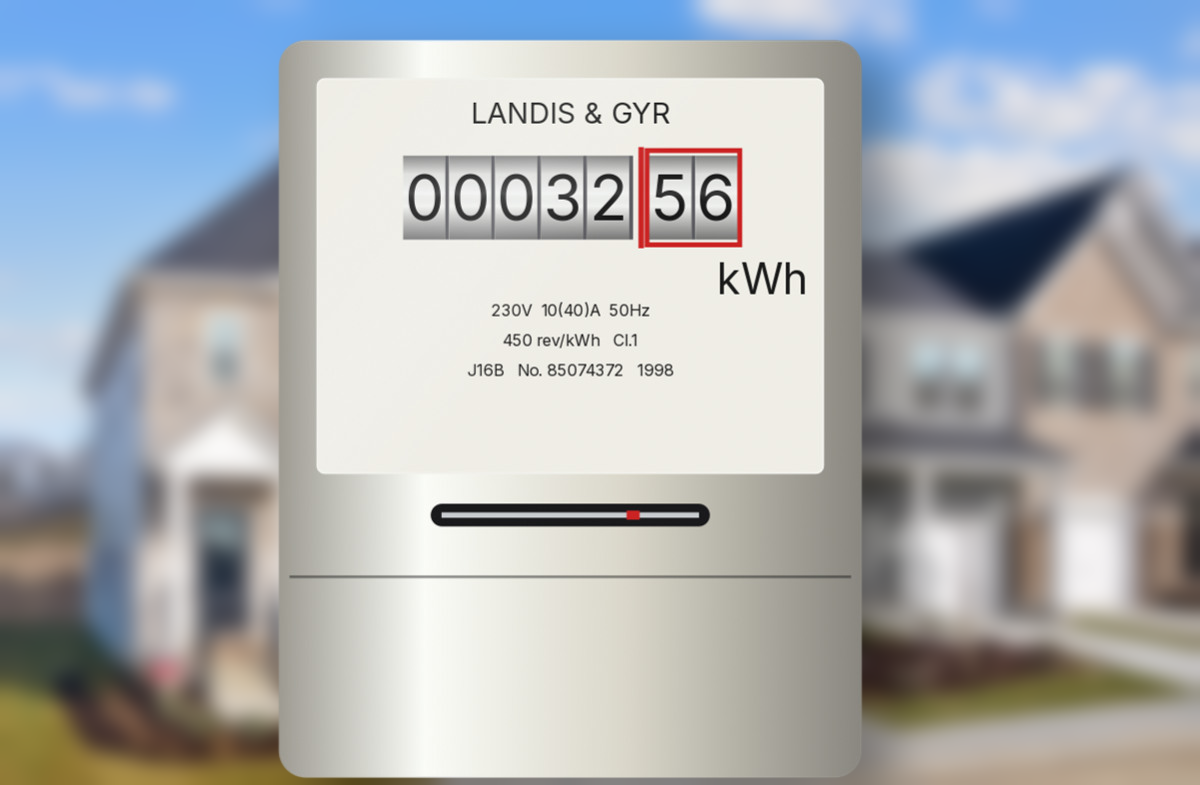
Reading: 32.56 kWh
